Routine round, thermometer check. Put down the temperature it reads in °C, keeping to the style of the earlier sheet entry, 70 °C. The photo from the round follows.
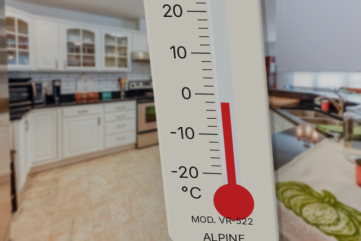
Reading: -2 °C
